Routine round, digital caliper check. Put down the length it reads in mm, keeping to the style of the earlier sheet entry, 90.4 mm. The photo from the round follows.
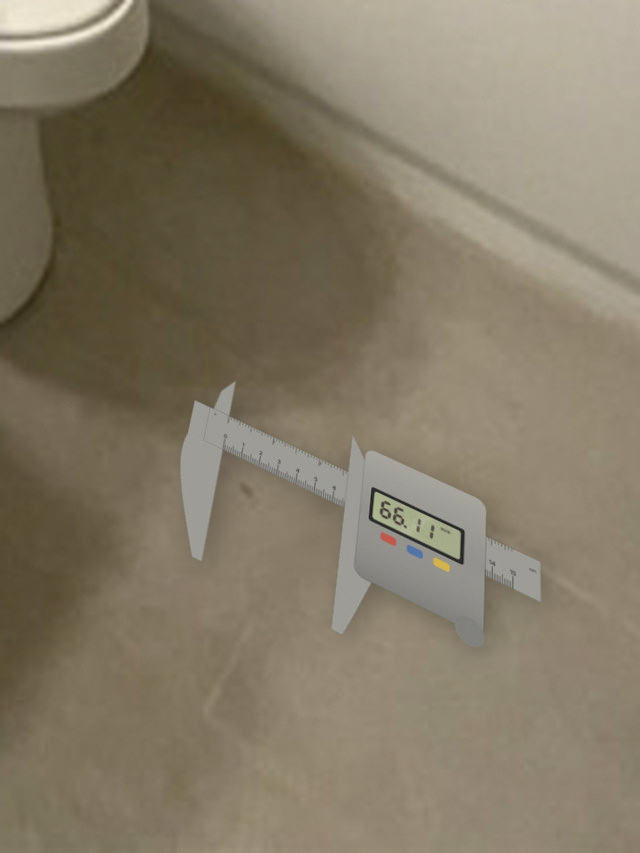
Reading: 66.11 mm
